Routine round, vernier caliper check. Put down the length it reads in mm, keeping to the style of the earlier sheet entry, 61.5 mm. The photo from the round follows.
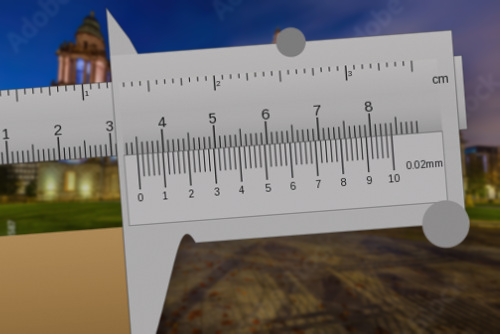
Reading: 35.0 mm
